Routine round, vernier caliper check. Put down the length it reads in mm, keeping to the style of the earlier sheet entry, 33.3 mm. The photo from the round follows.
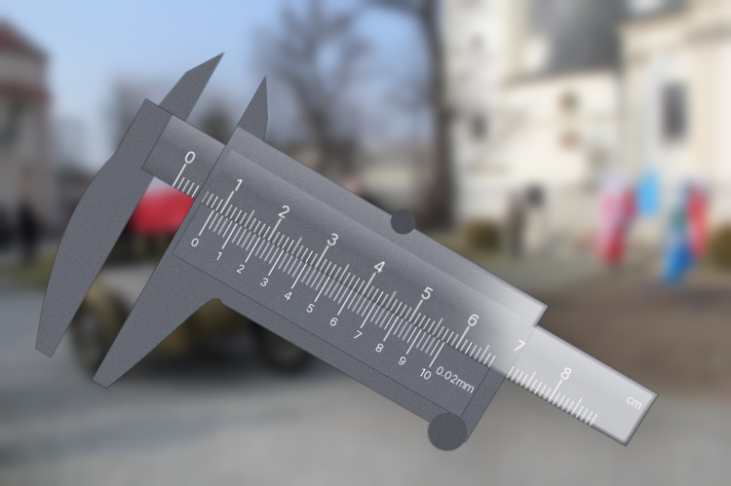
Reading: 8.6 mm
